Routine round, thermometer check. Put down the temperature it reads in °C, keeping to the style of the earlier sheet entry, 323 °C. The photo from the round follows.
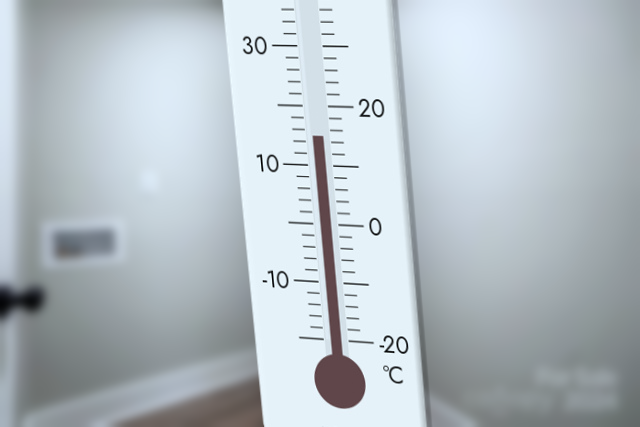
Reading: 15 °C
